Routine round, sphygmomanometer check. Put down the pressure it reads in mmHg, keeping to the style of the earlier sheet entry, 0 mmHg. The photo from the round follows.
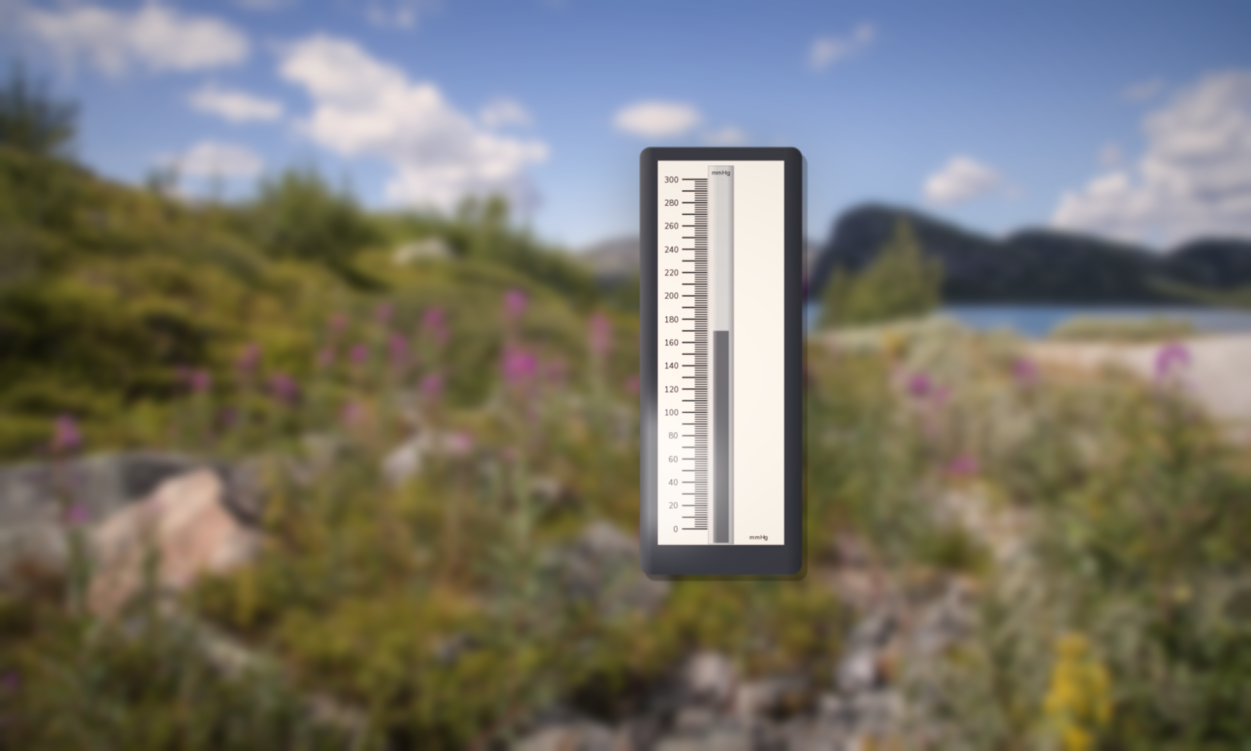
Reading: 170 mmHg
